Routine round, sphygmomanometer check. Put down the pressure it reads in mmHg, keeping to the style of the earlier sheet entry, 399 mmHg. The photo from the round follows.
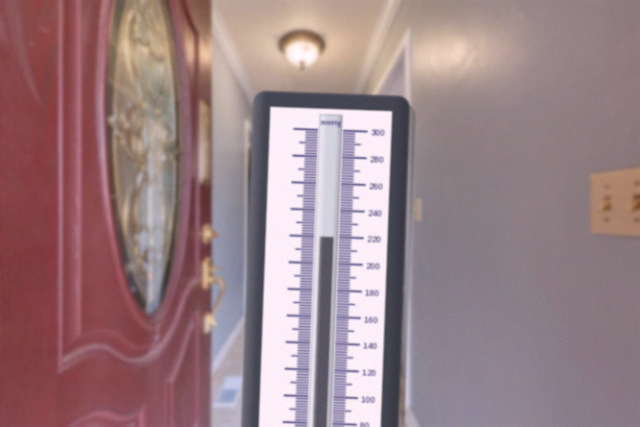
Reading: 220 mmHg
